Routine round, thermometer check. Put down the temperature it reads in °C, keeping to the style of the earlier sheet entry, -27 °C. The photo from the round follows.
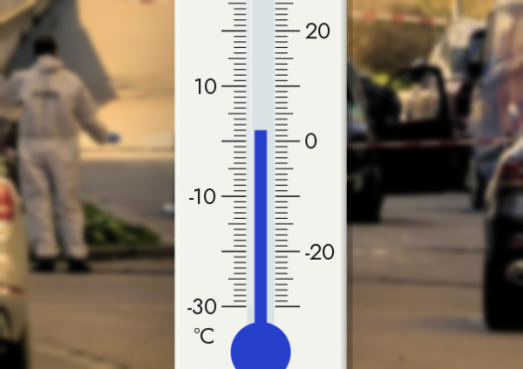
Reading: 2 °C
